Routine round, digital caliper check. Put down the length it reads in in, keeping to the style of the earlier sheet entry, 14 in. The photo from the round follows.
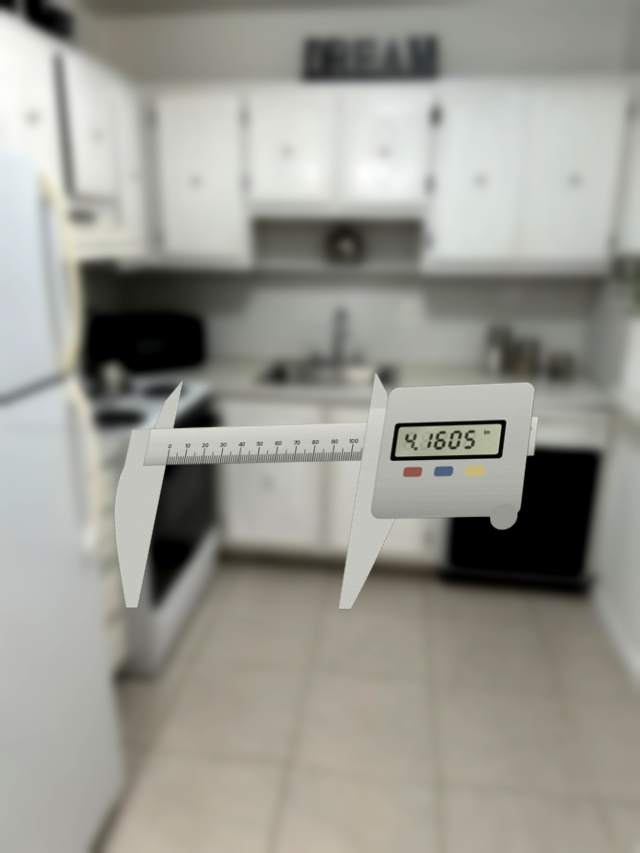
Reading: 4.1605 in
